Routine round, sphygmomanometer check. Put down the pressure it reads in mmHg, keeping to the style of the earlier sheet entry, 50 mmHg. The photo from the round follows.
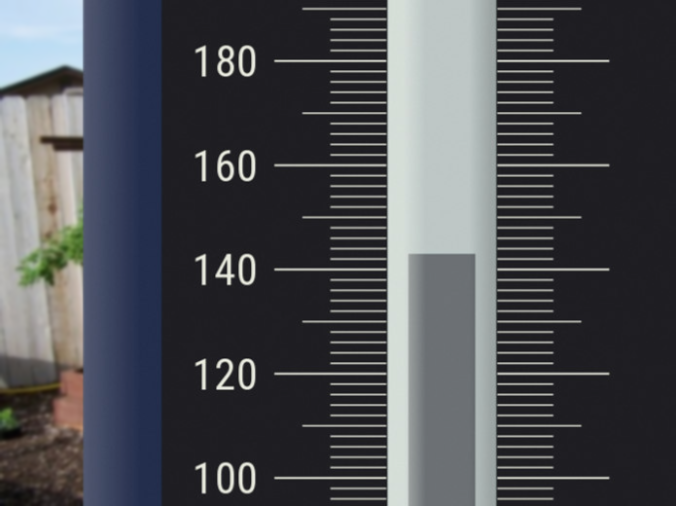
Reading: 143 mmHg
